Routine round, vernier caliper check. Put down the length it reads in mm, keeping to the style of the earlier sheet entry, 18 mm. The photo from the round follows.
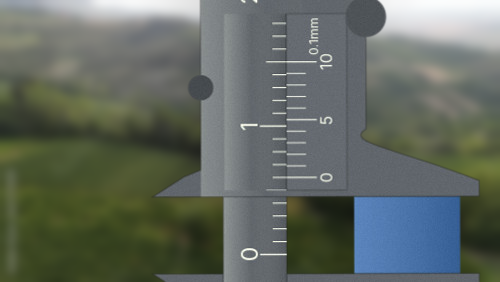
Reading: 6.0 mm
